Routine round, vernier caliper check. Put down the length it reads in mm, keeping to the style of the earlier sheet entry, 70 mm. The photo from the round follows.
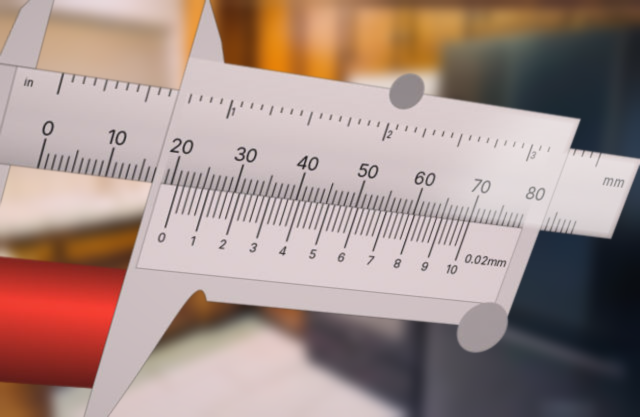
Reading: 21.0 mm
